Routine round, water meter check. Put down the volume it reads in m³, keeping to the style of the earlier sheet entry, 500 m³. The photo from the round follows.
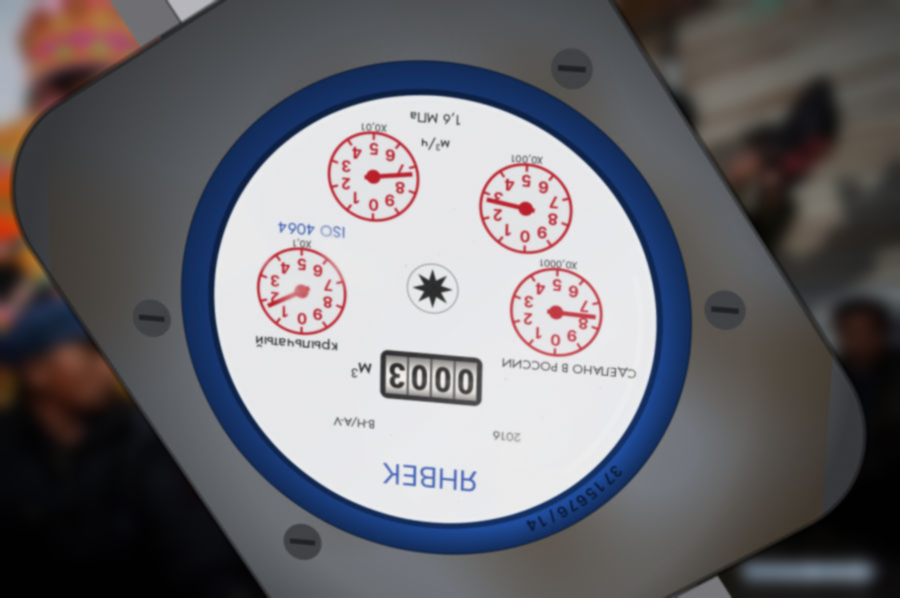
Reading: 3.1727 m³
